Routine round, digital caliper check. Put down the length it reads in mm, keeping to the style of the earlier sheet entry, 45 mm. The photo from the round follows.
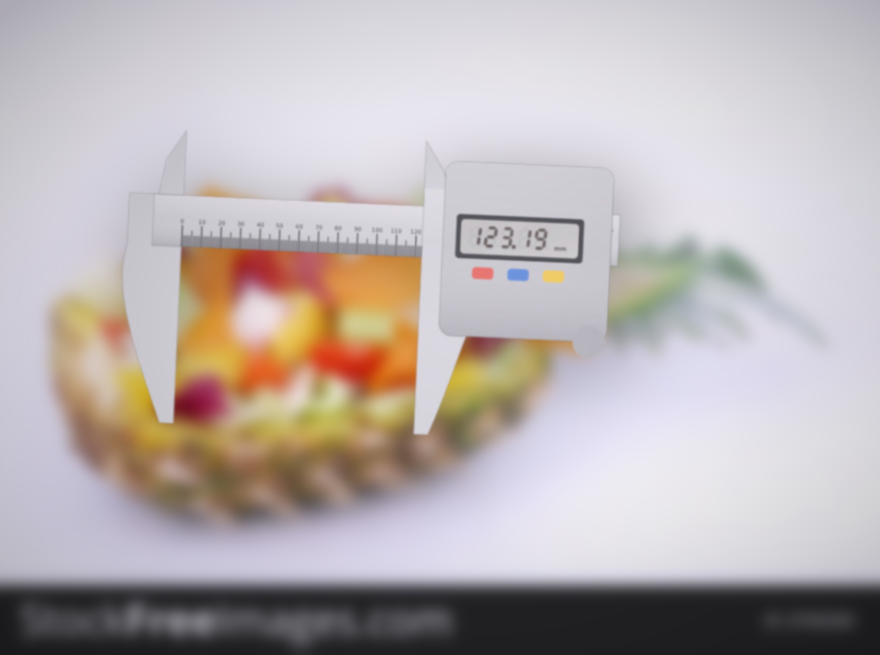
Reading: 123.19 mm
